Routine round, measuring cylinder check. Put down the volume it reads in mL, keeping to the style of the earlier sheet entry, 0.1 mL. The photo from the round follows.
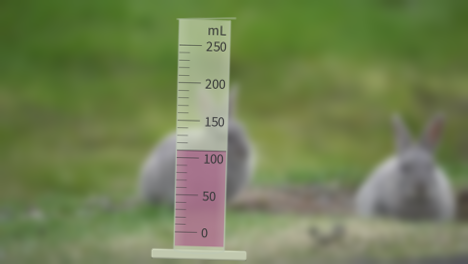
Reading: 110 mL
